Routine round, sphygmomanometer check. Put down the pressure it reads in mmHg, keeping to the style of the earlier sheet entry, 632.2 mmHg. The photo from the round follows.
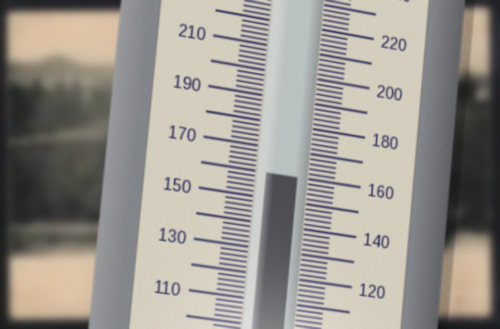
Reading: 160 mmHg
